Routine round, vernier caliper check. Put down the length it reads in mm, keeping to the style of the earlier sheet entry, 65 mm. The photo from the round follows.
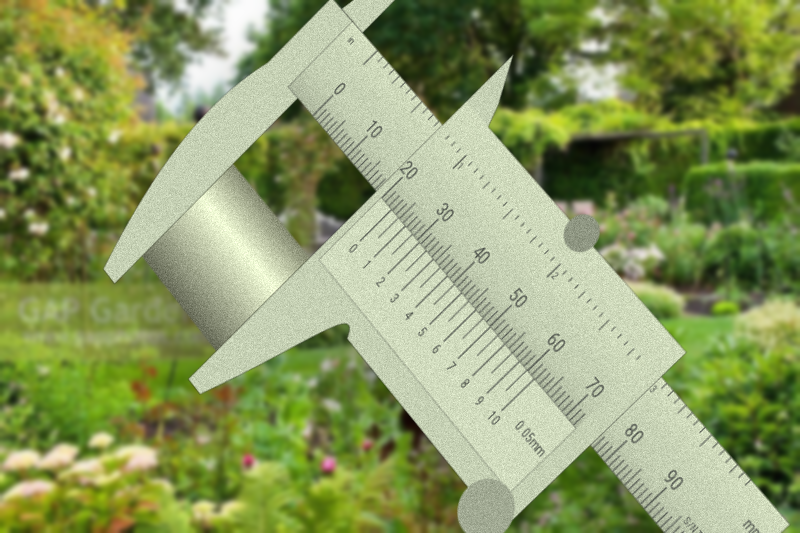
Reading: 22.8 mm
